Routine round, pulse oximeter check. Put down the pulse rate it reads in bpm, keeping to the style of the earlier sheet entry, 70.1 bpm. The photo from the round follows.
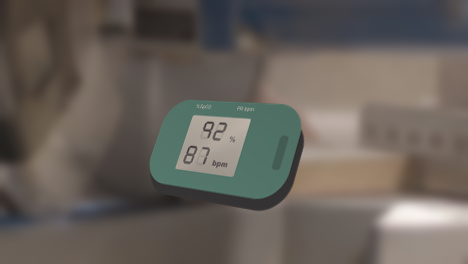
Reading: 87 bpm
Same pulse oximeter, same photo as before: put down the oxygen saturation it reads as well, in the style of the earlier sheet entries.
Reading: 92 %
